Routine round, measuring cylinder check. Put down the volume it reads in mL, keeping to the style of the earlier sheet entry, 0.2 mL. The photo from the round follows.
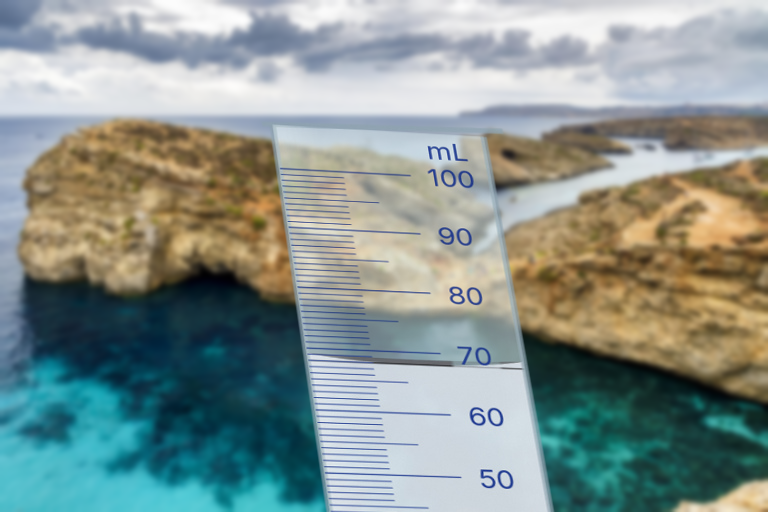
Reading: 68 mL
